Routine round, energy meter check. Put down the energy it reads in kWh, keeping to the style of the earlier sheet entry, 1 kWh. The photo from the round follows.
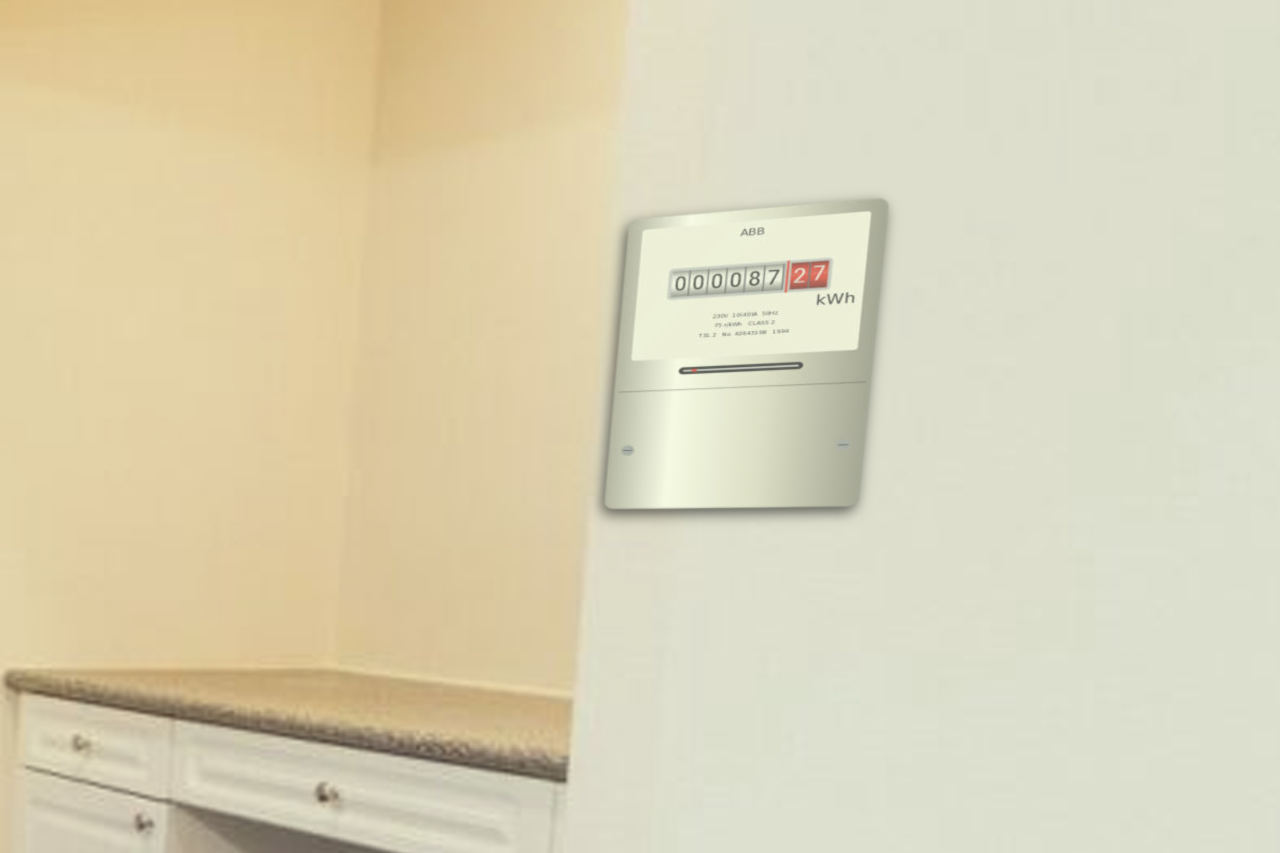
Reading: 87.27 kWh
